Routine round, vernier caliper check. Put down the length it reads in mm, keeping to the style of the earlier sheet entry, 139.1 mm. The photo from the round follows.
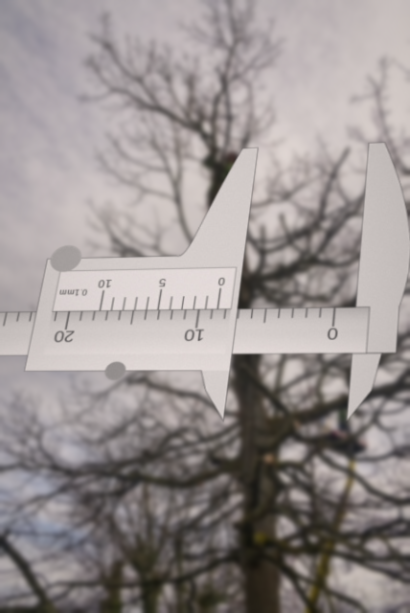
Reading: 8.6 mm
